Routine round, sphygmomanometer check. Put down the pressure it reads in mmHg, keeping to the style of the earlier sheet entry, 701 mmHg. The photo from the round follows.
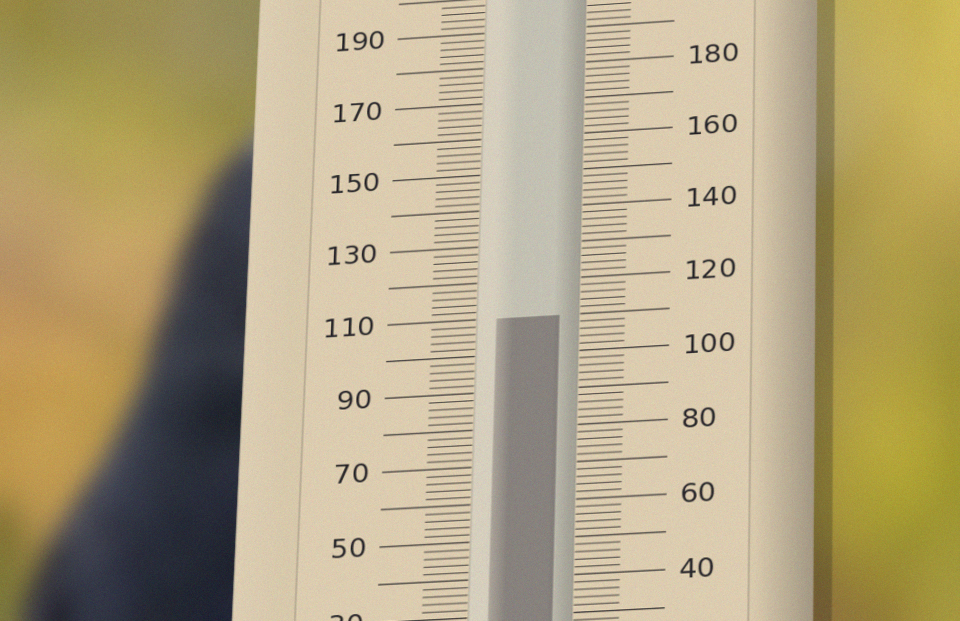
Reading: 110 mmHg
